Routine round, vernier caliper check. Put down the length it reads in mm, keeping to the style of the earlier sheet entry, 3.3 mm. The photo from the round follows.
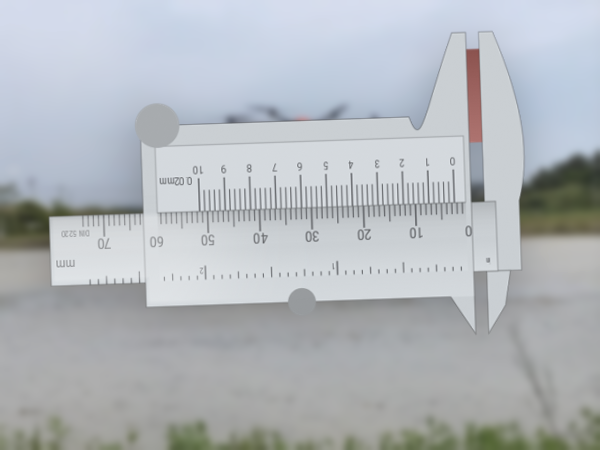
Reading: 2.5 mm
